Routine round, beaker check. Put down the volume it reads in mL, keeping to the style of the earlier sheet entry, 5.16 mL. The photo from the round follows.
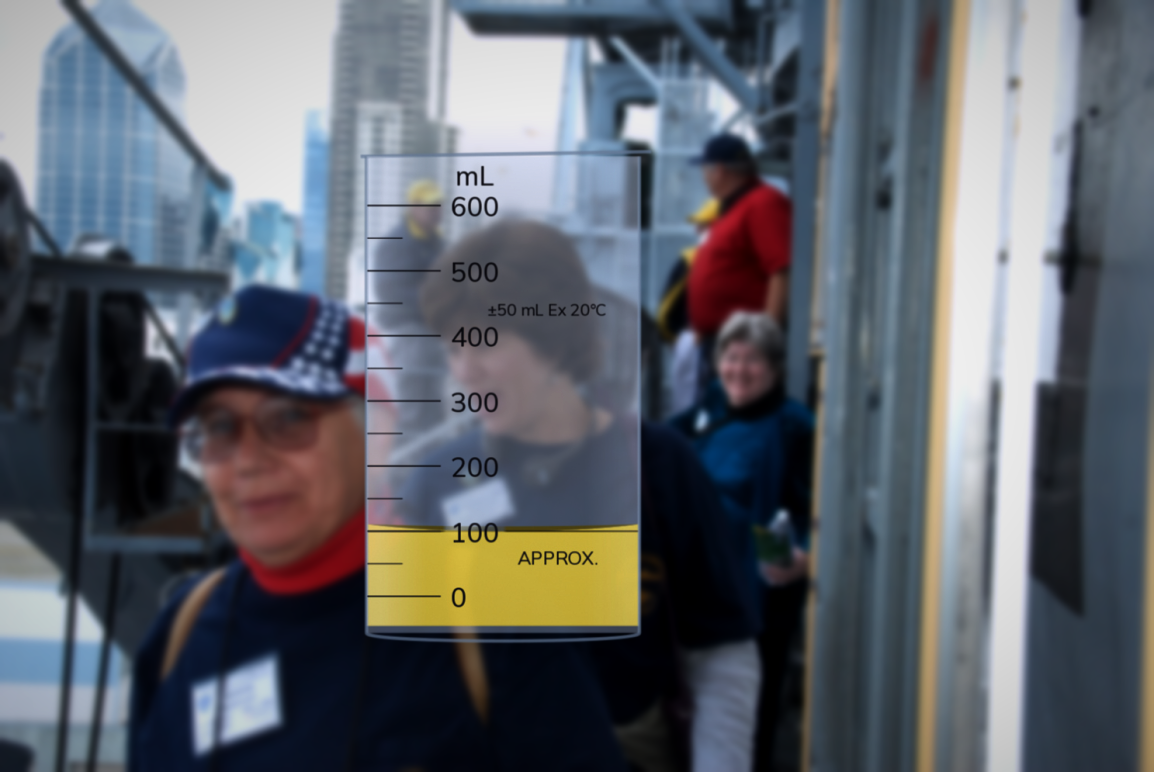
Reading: 100 mL
